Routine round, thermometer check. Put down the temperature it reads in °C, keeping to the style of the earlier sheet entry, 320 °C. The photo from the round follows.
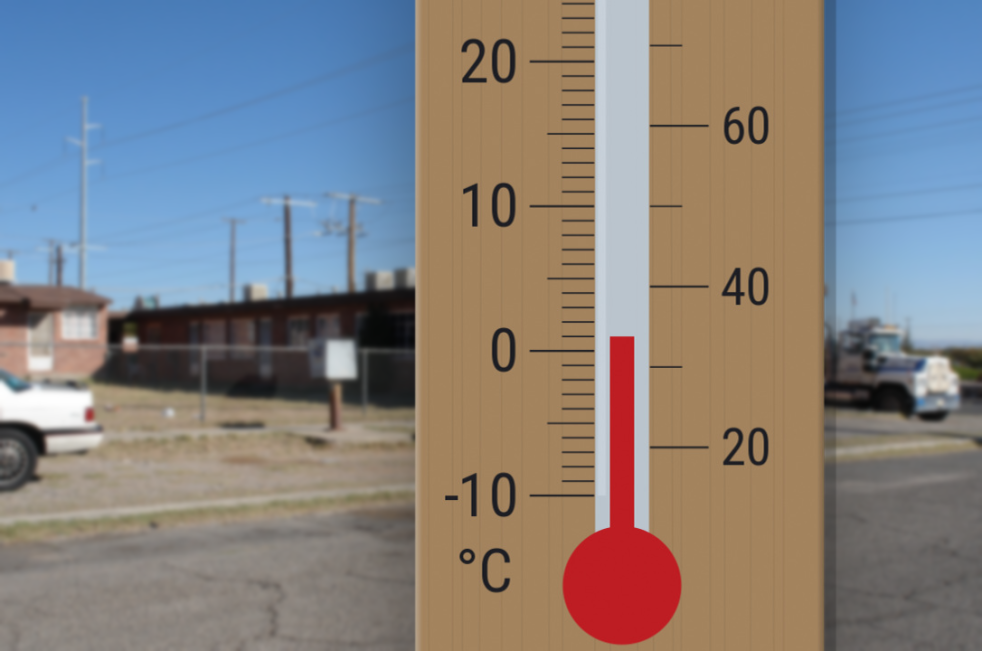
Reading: 1 °C
